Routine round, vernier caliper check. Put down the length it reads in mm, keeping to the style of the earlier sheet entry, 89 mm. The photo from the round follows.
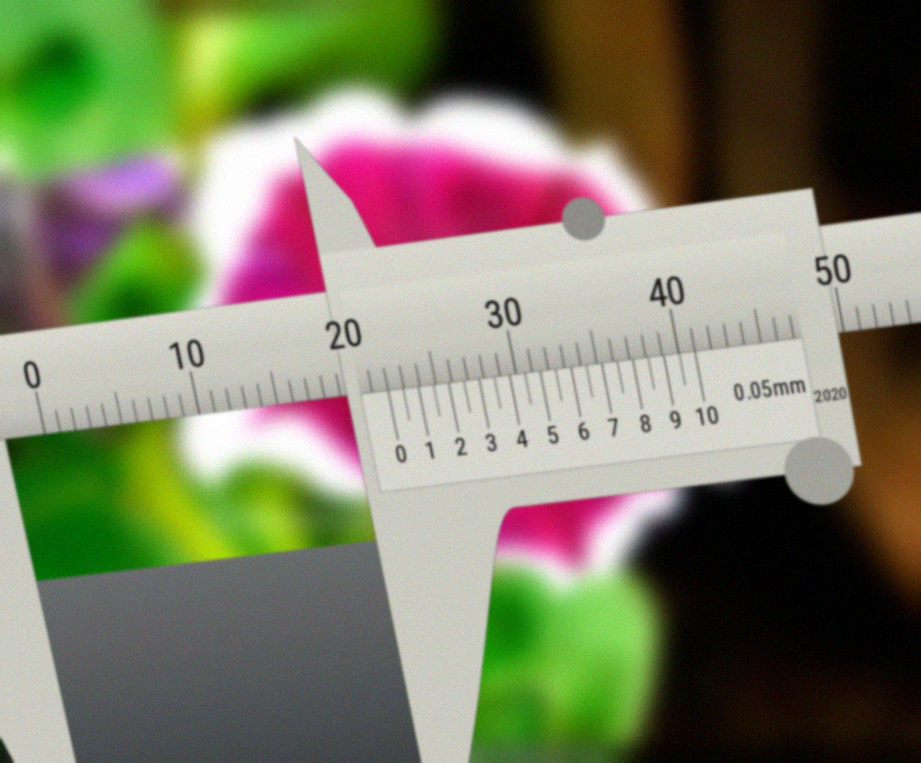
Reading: 22.0 mm
